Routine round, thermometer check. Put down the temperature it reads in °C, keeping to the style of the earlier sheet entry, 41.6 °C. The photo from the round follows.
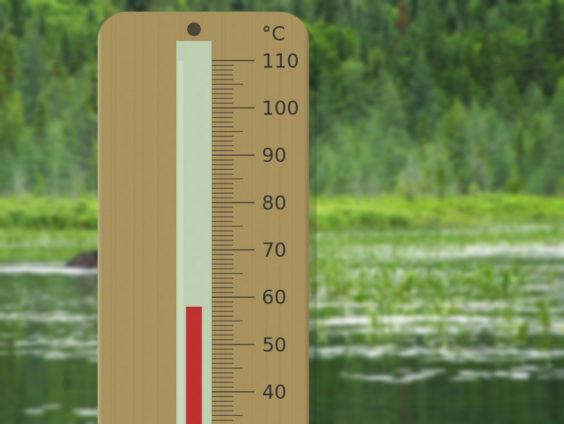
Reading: 58 °C
